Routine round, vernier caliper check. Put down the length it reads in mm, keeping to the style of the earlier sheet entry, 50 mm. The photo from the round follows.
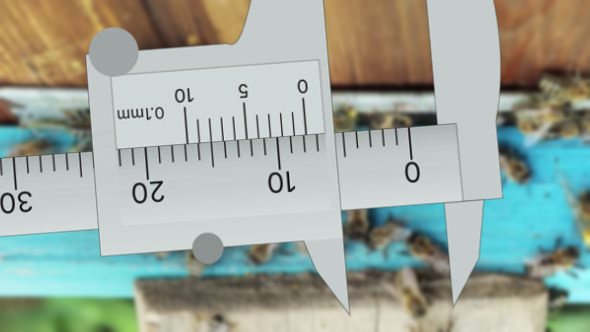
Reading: 7.8 mm
